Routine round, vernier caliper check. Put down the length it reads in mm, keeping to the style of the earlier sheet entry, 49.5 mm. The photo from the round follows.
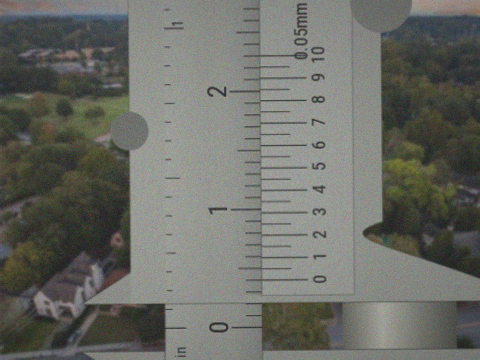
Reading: 4.0 mm
